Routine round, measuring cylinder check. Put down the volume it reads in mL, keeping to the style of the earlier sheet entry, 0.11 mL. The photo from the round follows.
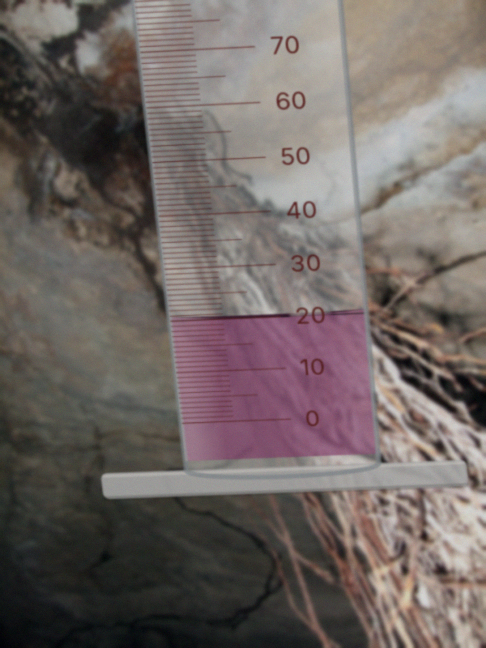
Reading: 20 mL
